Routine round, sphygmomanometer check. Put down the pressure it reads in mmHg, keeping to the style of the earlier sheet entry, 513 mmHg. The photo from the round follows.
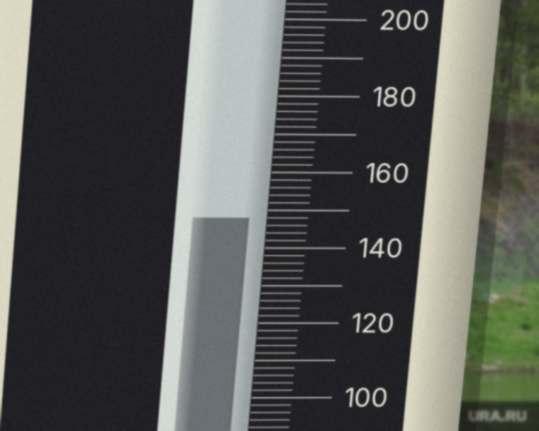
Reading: 148 mmHg
